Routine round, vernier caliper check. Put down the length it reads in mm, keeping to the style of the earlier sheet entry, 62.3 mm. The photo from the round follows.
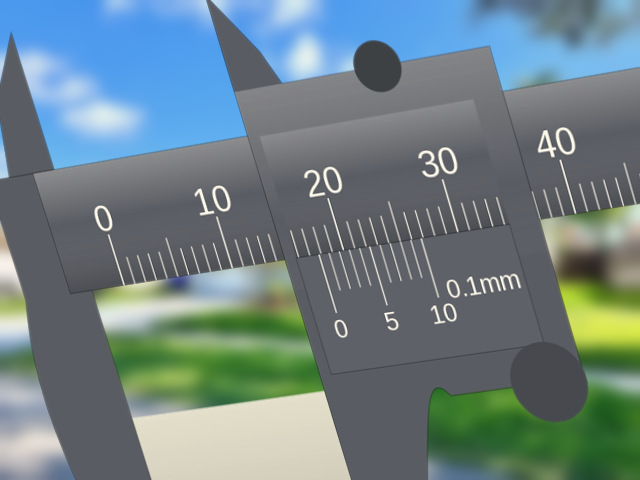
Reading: 17.8 mm
